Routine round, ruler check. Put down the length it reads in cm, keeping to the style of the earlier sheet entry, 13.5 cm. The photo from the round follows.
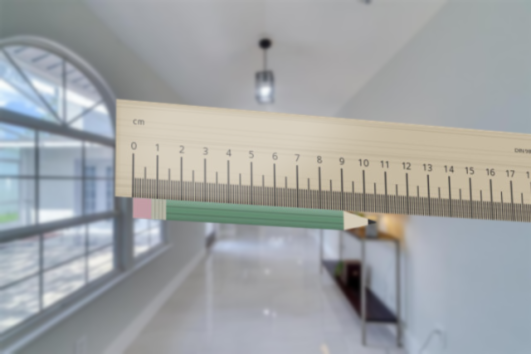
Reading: 10.5 cm
